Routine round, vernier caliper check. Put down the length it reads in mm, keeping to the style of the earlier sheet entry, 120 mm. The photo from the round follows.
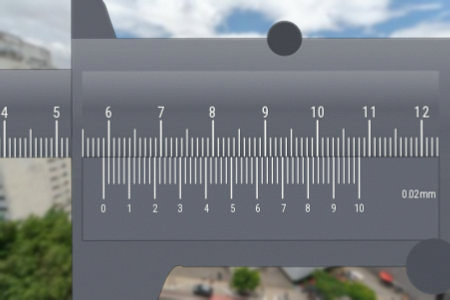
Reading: 59.0 mm
